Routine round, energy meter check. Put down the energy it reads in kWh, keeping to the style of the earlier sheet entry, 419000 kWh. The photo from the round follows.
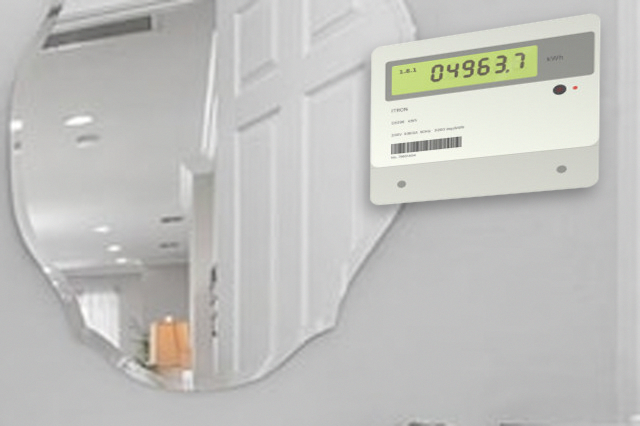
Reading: 4963.7 kWh
